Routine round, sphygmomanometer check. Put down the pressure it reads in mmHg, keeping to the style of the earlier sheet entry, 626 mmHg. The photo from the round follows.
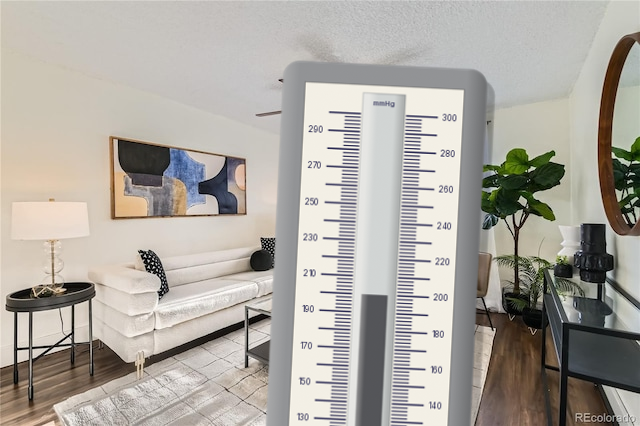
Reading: 200 mmHg
